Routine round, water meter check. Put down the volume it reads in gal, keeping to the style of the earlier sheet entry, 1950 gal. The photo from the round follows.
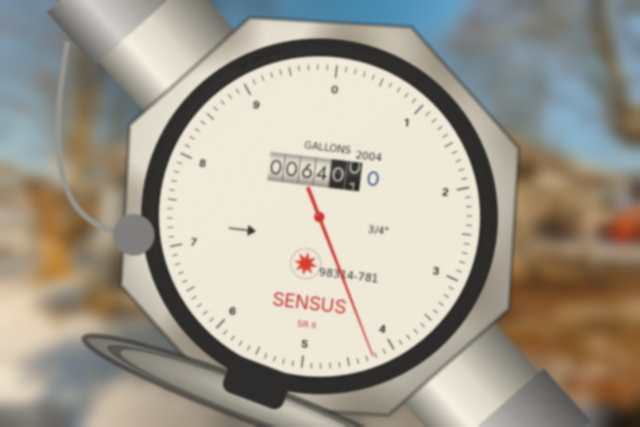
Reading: 64004.2 gal
